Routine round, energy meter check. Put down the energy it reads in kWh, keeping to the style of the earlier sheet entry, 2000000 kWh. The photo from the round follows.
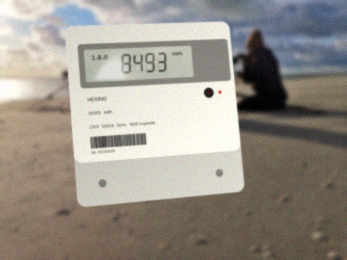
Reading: 8493 kWh
